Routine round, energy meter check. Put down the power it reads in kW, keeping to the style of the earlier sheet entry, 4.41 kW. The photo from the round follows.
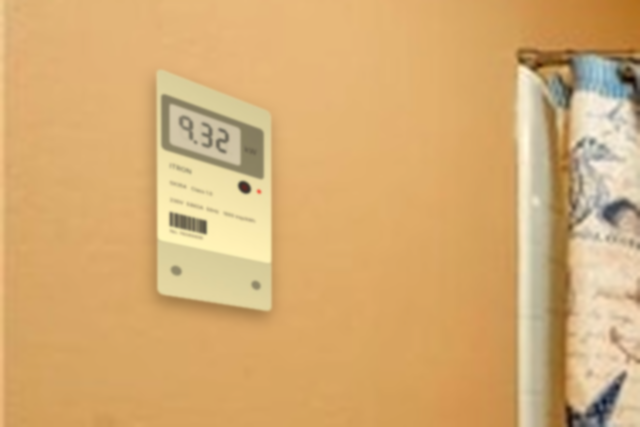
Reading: 9.32 kW
